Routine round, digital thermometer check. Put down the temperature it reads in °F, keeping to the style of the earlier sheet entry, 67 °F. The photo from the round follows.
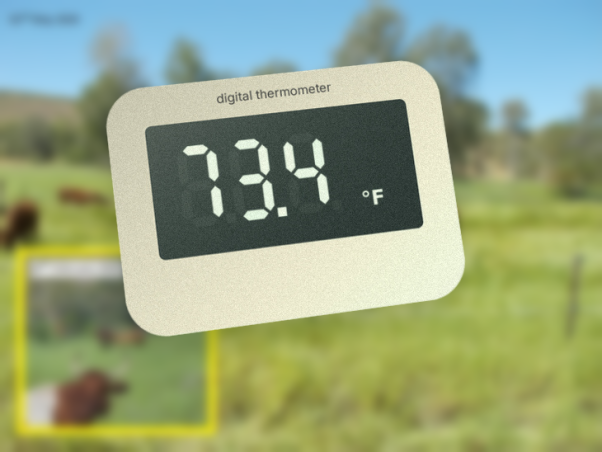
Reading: 73.4 °F
